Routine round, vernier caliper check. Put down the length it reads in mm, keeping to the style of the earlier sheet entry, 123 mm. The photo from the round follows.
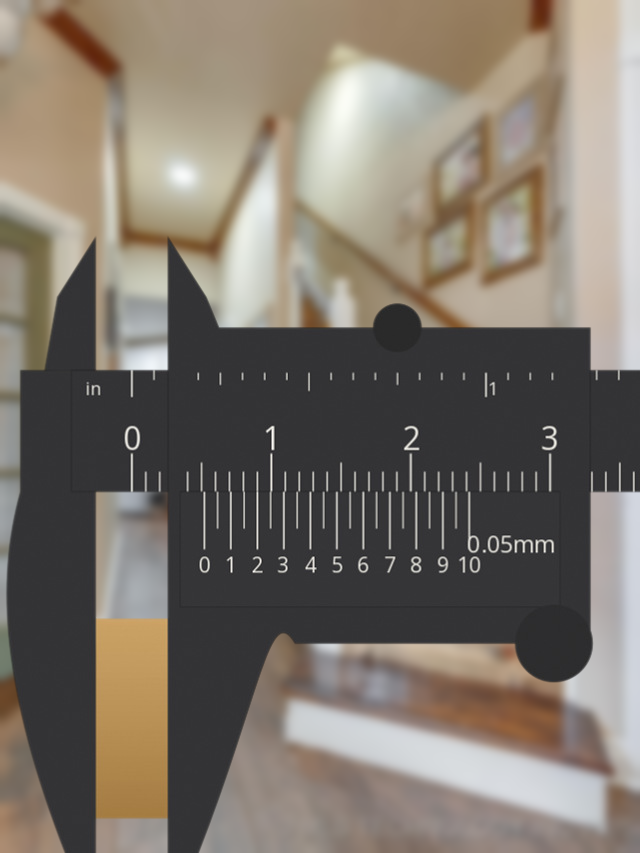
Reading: 5.2 mm
